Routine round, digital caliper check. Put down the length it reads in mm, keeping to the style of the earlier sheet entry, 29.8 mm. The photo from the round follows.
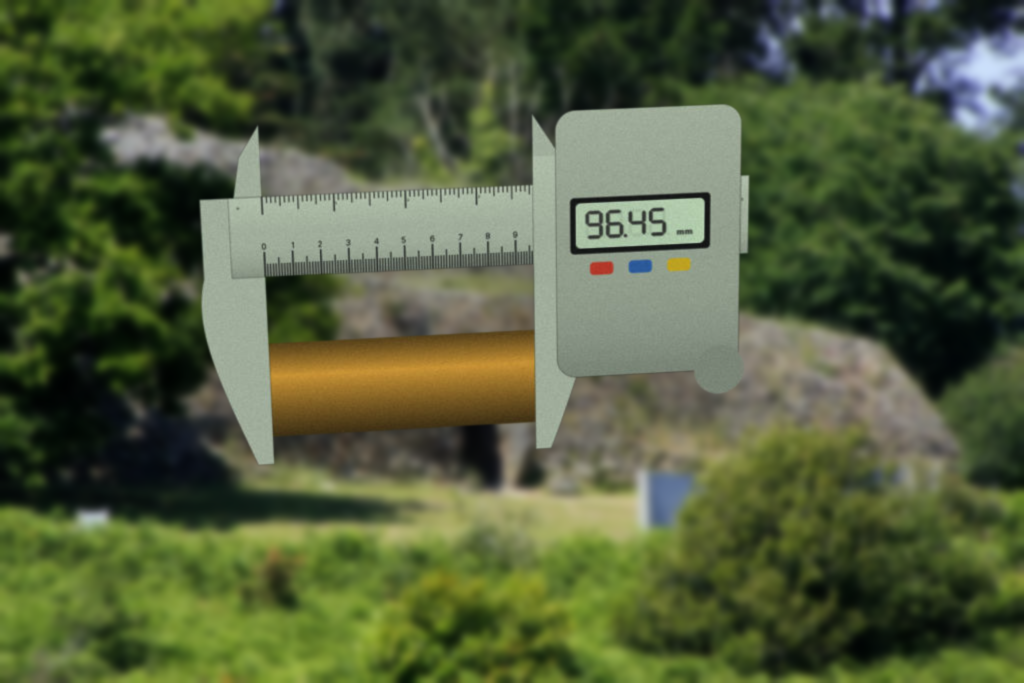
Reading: 96.45 mm
